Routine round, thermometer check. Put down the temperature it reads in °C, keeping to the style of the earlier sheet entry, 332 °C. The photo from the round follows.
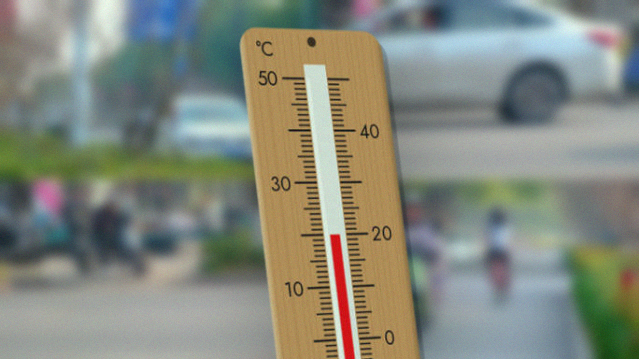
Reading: 20 °C
